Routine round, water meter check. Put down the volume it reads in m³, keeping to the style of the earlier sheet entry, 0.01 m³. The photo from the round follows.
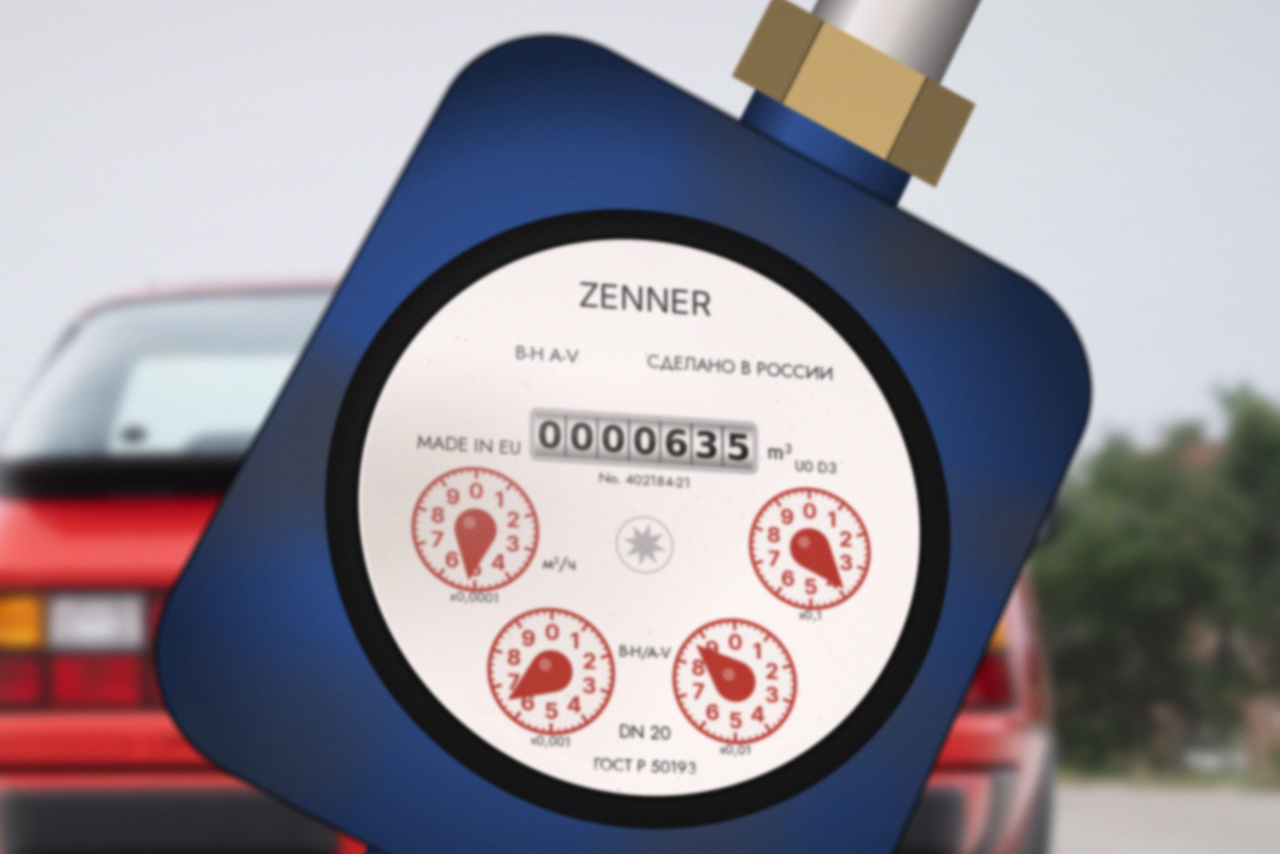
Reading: 635.3865 m³
